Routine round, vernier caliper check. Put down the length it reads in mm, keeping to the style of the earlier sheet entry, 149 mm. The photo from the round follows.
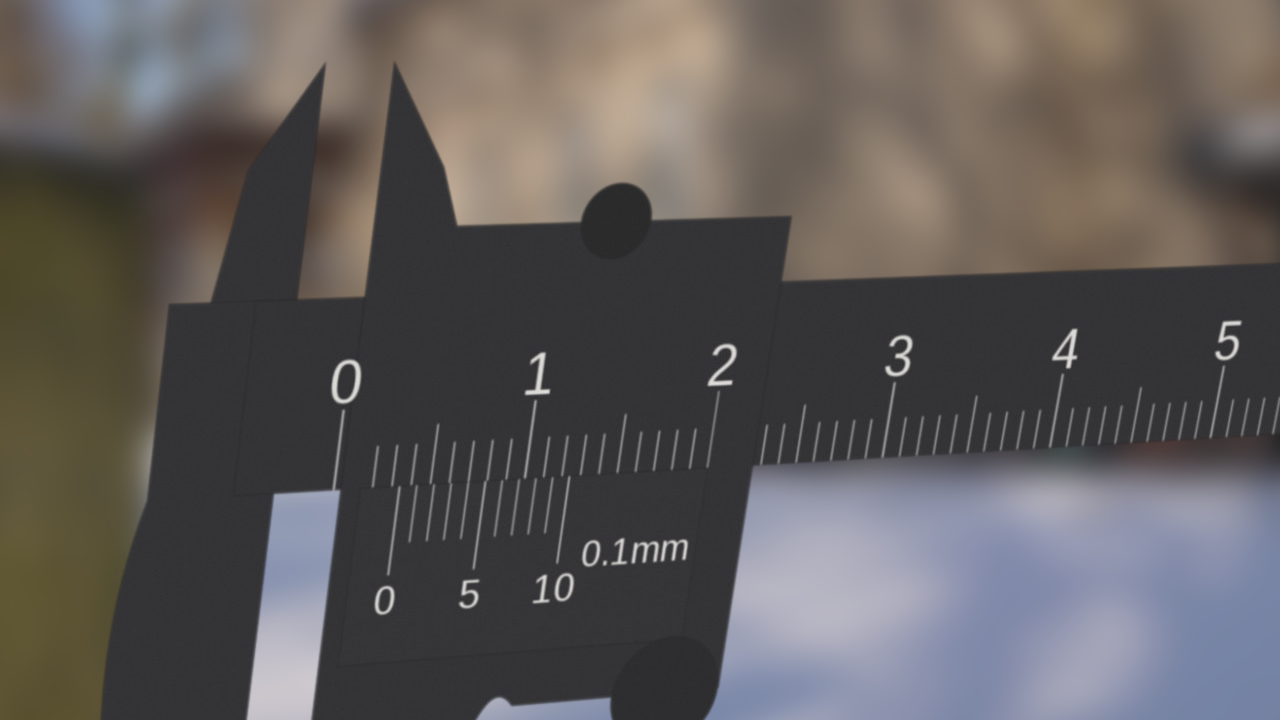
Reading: 3.4 mm
